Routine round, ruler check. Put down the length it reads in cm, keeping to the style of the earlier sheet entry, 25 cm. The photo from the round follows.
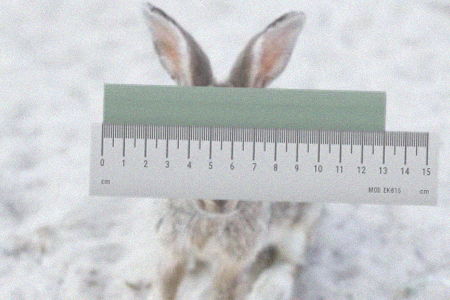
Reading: 13 cm
